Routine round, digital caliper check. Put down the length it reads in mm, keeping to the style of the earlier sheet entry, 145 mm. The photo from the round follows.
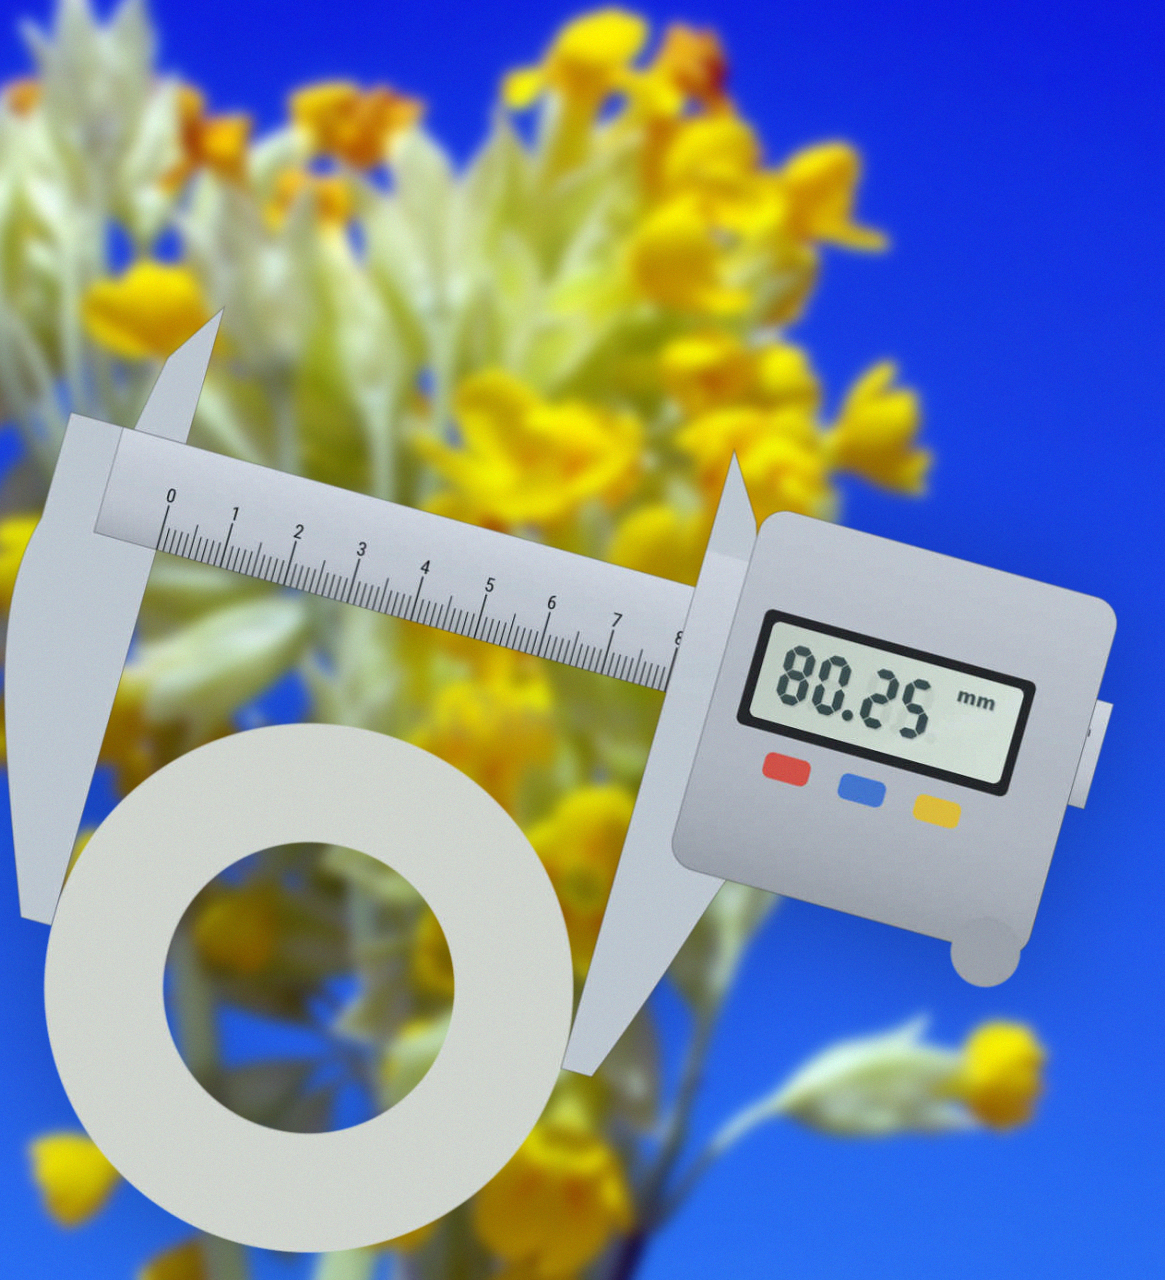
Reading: 80.25 mm
